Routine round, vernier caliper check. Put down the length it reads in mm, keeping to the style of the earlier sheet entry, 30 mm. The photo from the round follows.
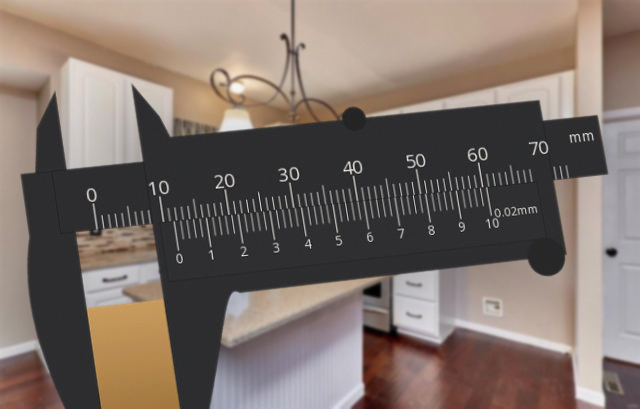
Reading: 11.6 mm
